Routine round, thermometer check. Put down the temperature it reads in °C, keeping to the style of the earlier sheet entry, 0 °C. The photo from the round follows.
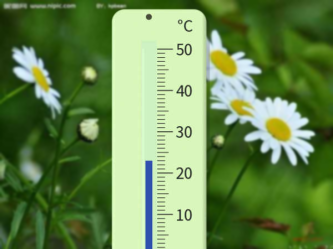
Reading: 23 °C
